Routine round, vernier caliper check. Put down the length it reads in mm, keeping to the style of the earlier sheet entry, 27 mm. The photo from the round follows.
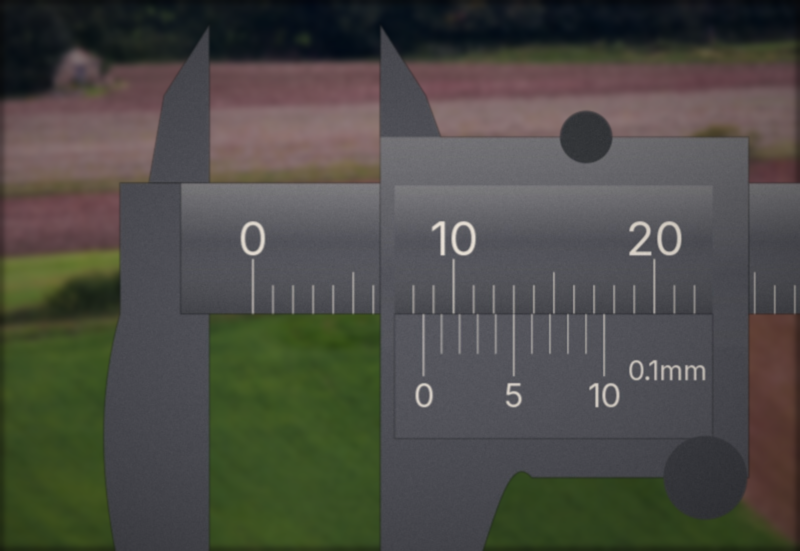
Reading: 8.5 mm
